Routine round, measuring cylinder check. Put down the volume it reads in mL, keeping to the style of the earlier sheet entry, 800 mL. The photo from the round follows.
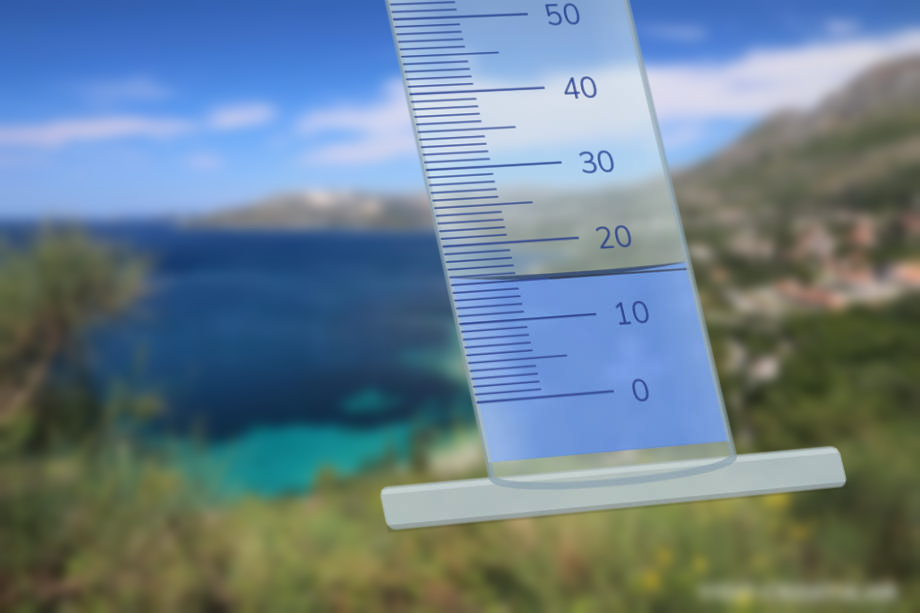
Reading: 15 mL
